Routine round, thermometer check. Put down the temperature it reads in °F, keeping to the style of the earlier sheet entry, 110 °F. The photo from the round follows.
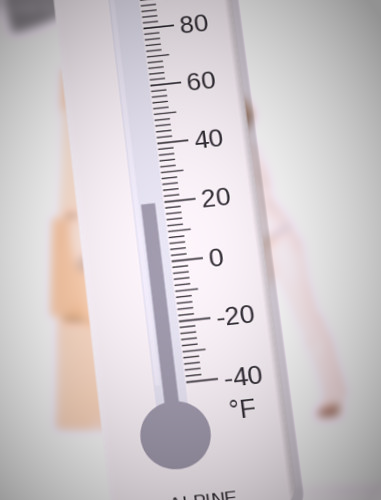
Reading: 20 °F
